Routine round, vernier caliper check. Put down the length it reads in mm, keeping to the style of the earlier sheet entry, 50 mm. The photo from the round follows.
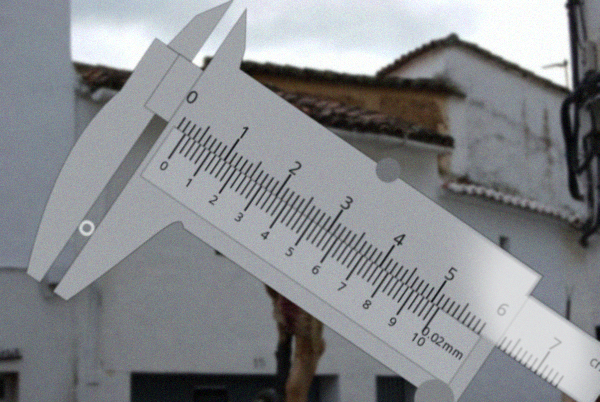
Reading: 2.5 mm
